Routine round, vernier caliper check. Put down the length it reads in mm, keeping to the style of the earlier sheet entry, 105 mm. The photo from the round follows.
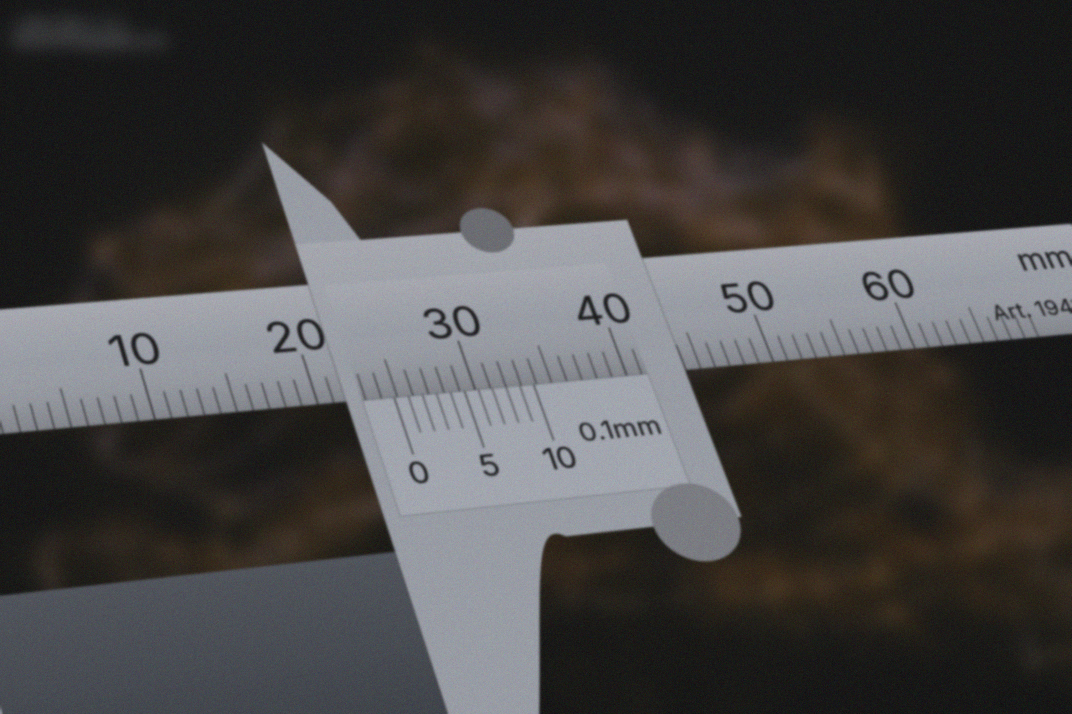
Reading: 24.8 mm
